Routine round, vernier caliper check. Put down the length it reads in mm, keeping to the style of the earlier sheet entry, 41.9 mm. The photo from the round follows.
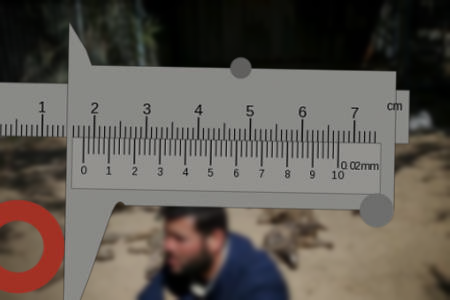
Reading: 18.0 mm
